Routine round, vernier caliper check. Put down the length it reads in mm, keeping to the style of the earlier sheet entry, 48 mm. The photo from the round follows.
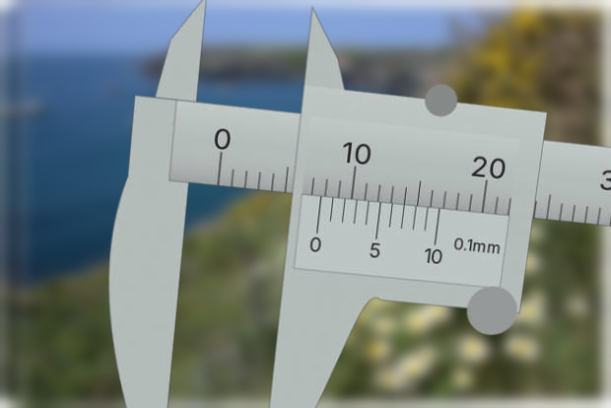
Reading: 7.7 mm
